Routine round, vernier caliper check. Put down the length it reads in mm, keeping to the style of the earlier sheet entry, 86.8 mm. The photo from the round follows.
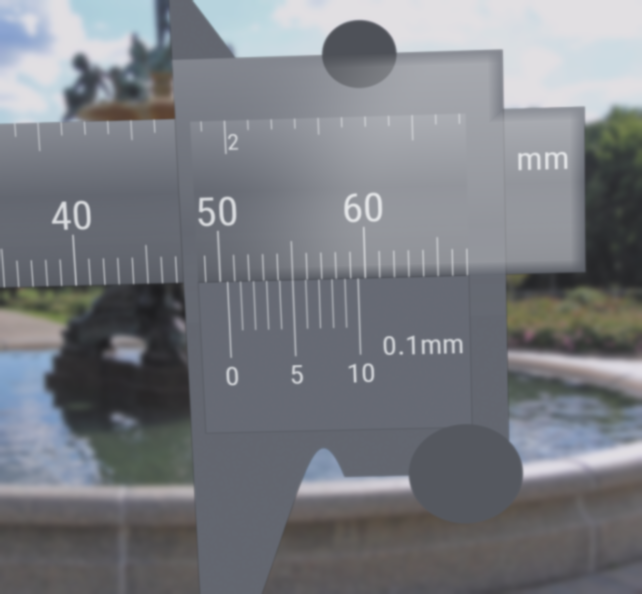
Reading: 50.5 mm
